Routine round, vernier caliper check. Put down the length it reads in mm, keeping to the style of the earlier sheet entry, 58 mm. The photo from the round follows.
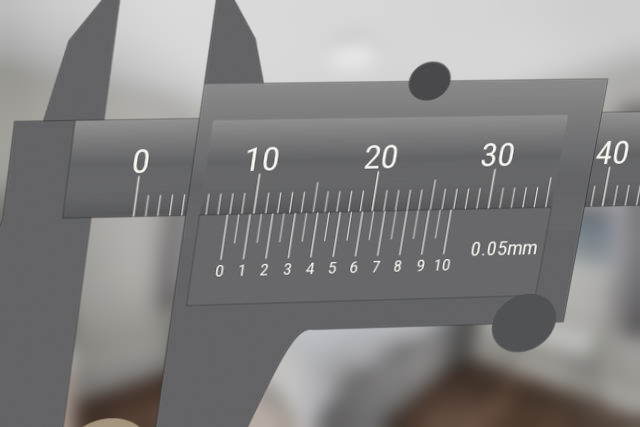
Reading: 7.8 mm
